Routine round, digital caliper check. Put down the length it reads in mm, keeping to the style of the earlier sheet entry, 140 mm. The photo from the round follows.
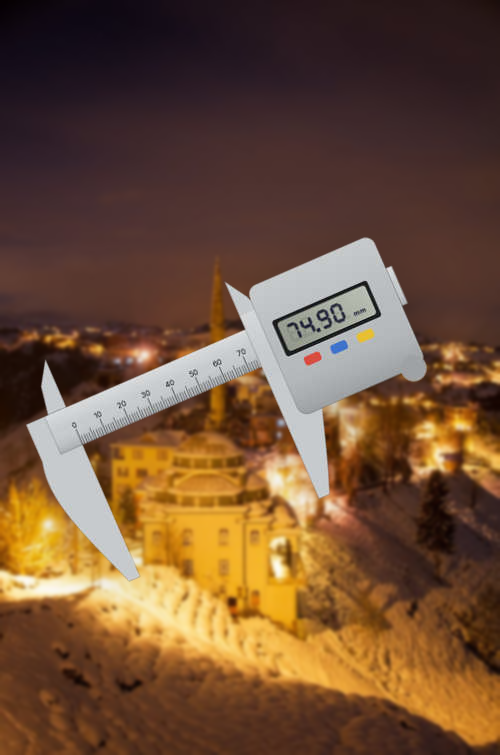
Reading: 74.90 mm
